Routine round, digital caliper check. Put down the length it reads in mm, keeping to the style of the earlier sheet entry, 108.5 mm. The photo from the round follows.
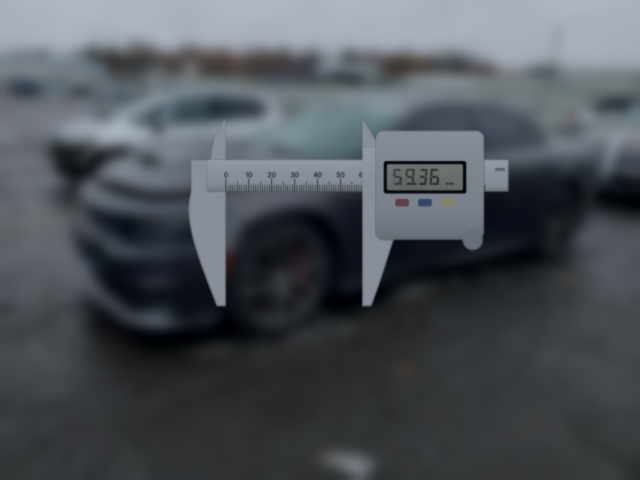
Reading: 59.36 mm
